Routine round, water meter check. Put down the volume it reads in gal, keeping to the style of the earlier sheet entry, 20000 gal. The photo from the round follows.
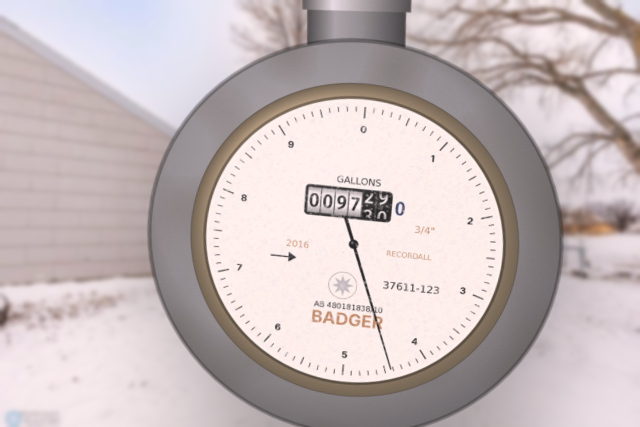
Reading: 97294.4 gal
